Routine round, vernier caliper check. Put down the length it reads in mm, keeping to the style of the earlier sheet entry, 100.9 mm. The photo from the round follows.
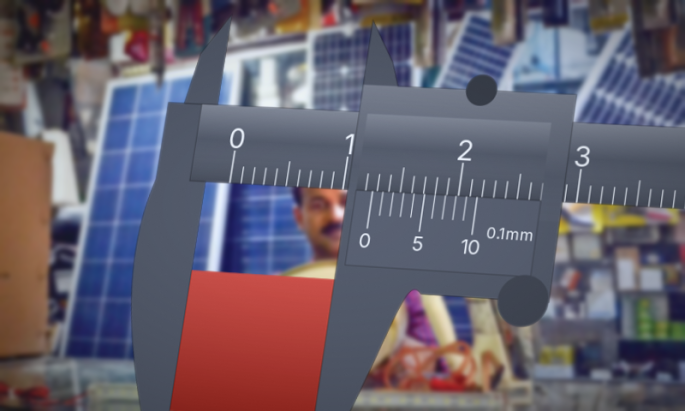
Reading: 12.6 mm
